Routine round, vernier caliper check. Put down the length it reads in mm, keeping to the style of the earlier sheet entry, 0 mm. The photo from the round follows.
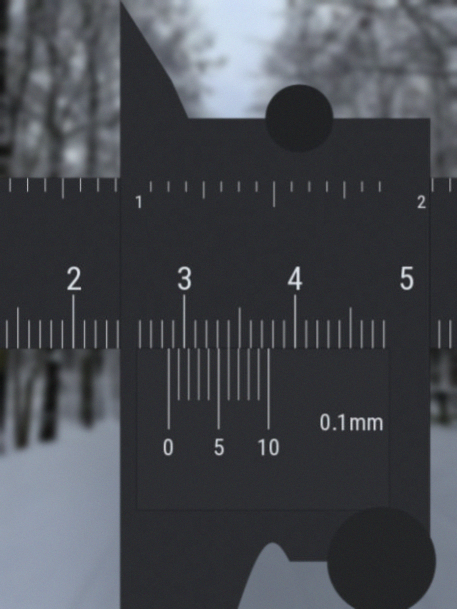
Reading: 28.6 mm
